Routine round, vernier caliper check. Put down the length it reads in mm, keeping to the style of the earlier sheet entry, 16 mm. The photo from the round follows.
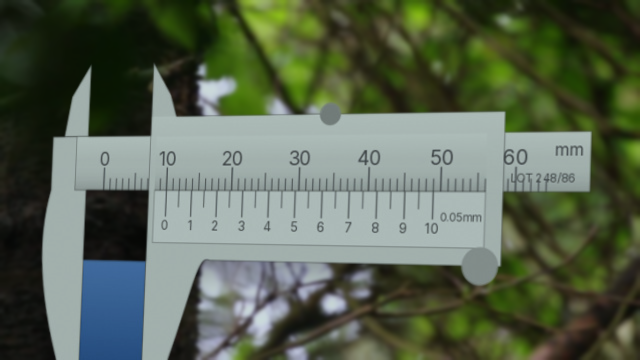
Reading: 10.0 mm
